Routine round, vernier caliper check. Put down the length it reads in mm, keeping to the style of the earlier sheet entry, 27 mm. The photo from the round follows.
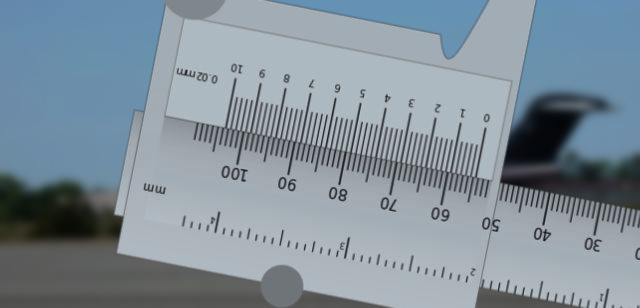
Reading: 54.5 mm
